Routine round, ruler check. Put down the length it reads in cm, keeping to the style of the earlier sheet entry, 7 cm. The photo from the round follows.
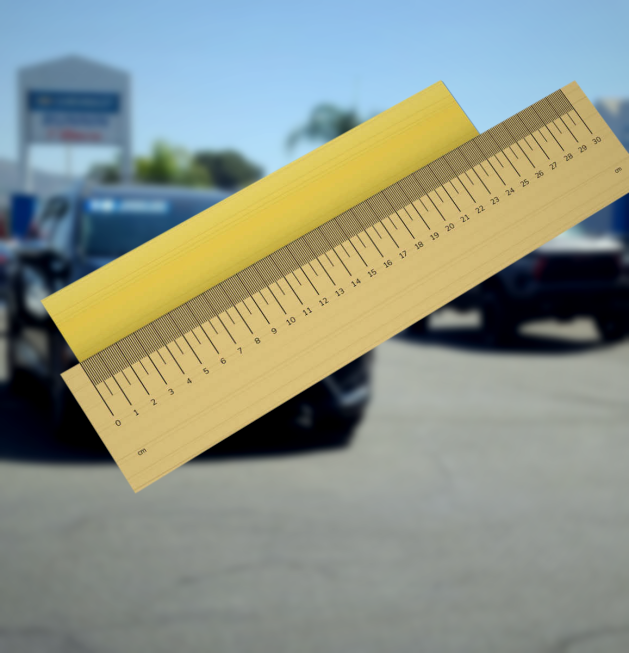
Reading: 24.5 cm
